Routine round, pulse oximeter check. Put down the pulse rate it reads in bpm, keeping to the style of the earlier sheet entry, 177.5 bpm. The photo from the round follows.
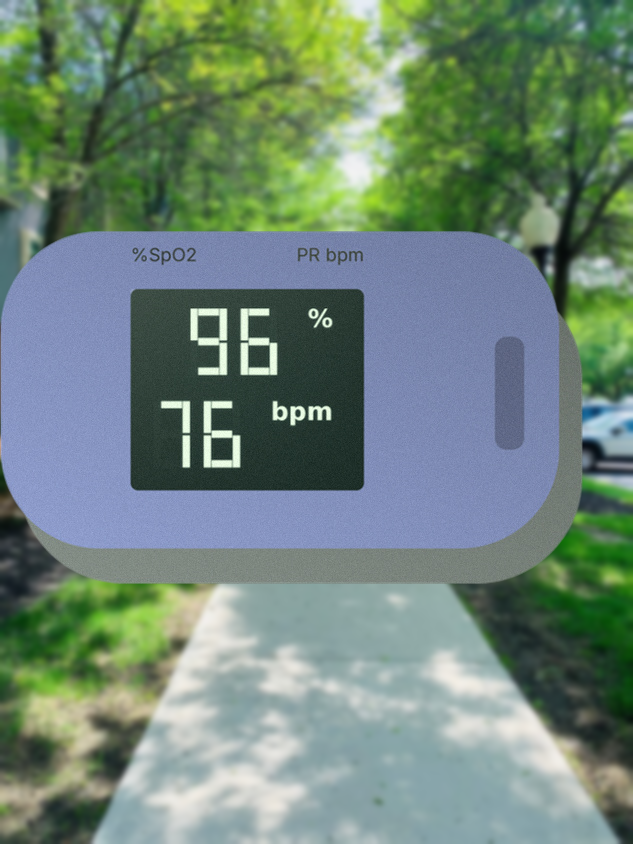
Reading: 76 bpm
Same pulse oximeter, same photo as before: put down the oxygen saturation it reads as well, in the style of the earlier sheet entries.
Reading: 96 %
